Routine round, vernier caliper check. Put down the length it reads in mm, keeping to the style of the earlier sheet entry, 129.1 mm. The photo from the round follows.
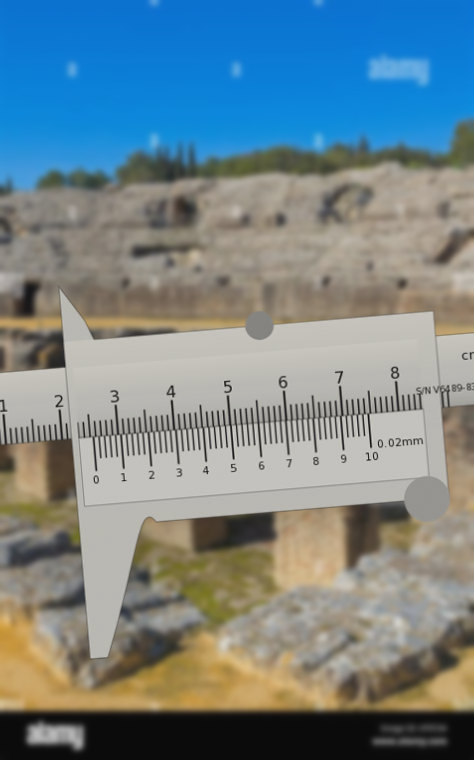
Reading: 25.6 mm
